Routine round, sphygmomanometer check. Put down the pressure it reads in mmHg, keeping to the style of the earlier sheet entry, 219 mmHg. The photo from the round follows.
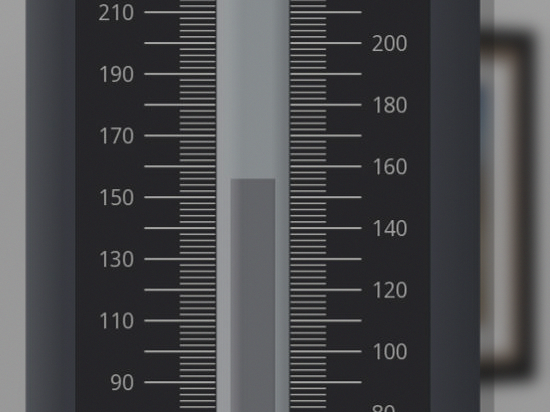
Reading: 156 mmHg
